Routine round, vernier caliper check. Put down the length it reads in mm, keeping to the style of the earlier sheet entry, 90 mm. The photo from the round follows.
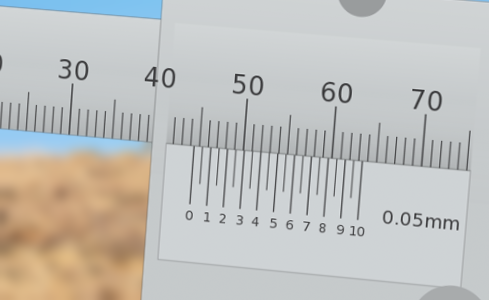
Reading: 44.4 mm
